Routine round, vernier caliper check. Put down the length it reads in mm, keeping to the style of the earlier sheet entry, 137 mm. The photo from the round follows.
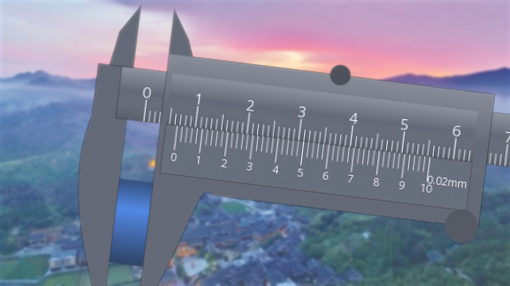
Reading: 6.5 mm
